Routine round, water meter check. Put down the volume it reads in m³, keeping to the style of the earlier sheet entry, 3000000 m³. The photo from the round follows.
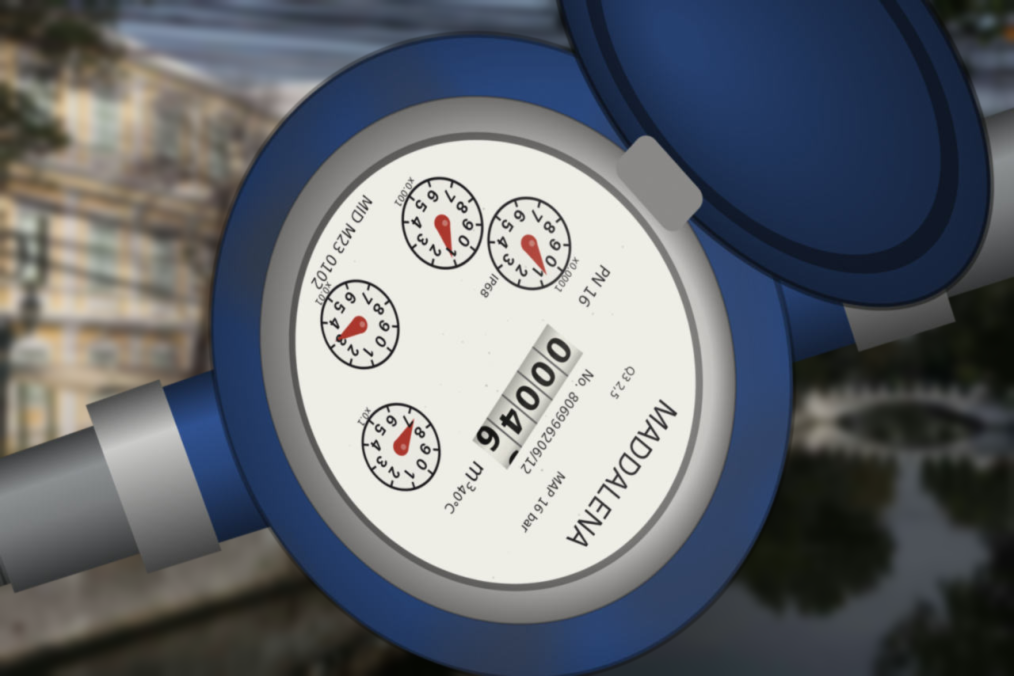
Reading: 45.7310 m³
